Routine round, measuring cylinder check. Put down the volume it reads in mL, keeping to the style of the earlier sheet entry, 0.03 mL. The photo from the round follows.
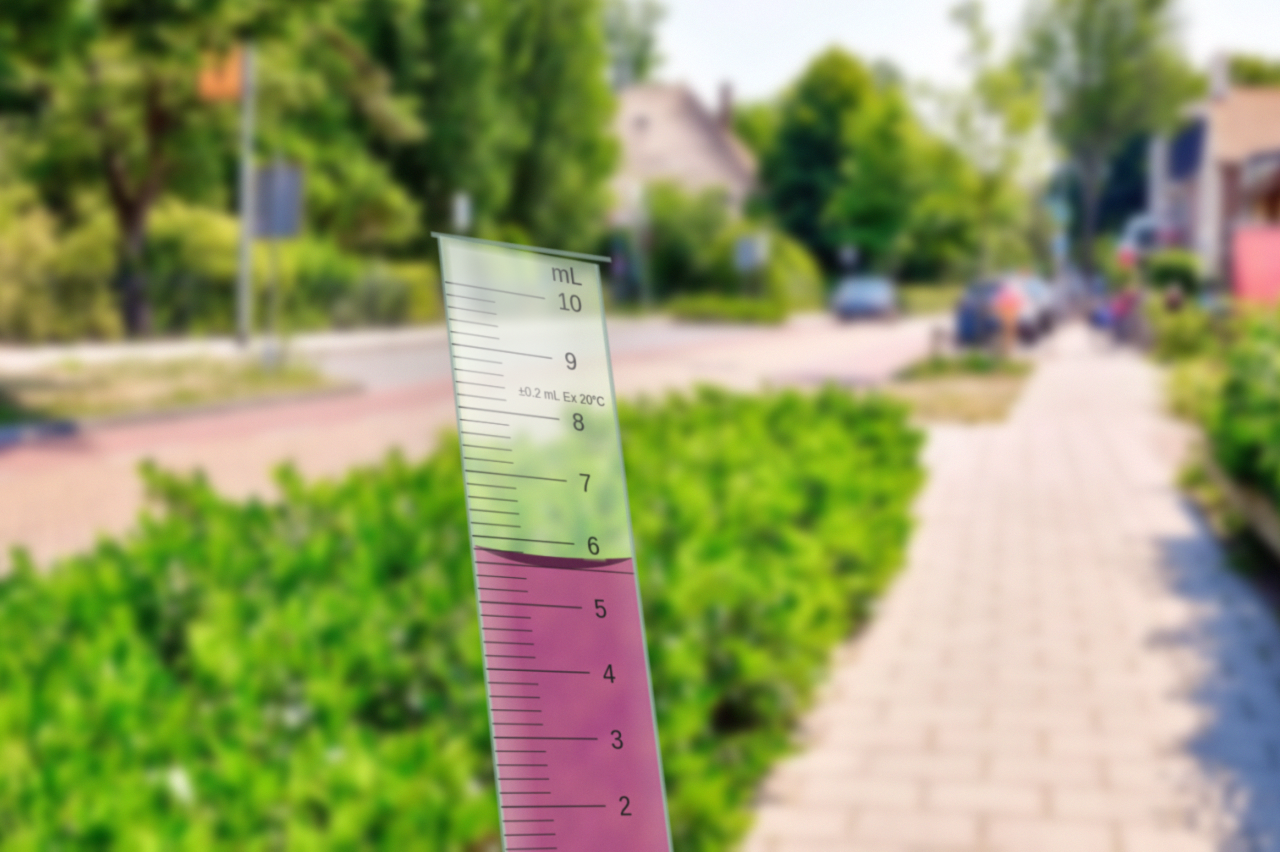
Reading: 5.6 mL
